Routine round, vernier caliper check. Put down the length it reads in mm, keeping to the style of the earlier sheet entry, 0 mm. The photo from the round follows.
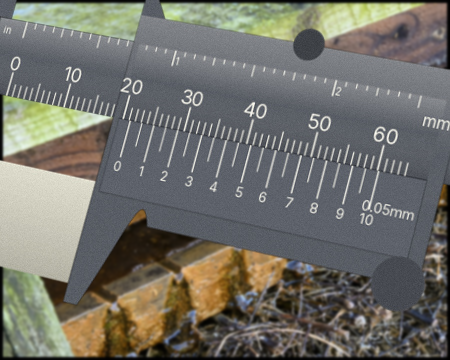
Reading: 21.2 mm
